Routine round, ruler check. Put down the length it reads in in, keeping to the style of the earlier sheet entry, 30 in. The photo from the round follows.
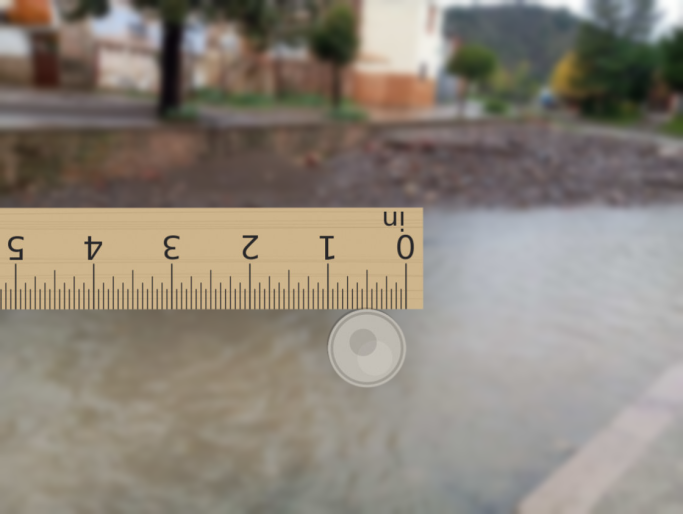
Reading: 1 in
